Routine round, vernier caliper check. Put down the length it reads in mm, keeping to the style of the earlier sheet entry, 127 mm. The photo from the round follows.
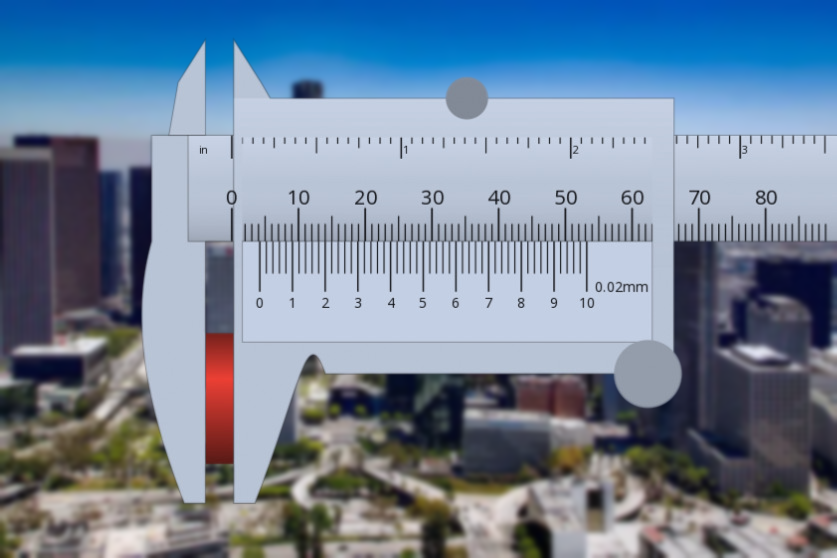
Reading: 4.2 mm
